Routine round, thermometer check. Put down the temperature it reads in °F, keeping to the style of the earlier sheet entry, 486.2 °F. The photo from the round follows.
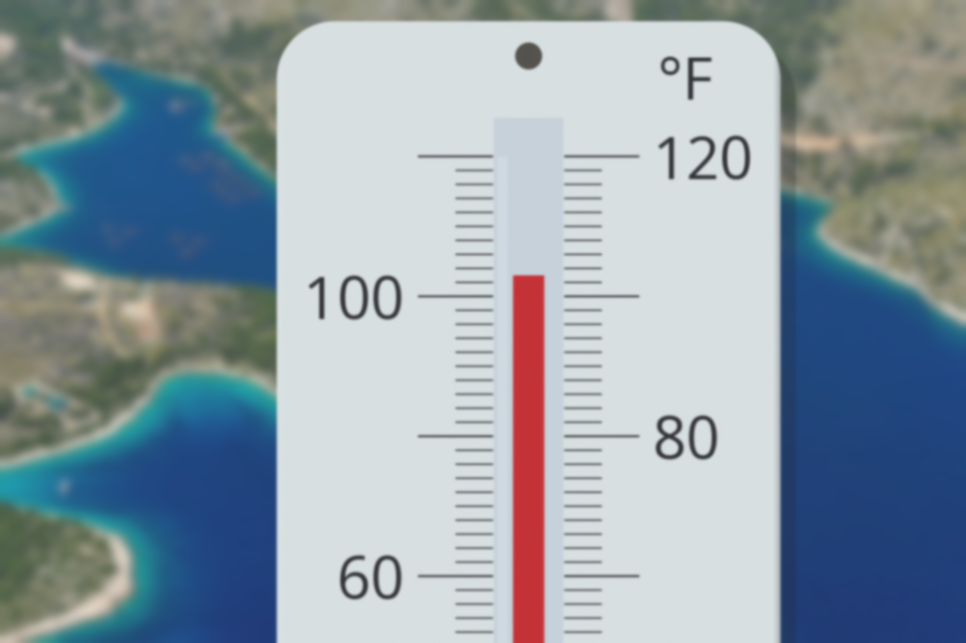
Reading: 103 °F
